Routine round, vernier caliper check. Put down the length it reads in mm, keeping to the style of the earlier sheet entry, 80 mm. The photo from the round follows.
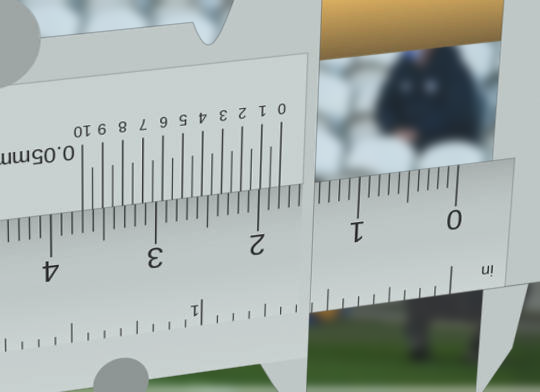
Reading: 18.0 mm
